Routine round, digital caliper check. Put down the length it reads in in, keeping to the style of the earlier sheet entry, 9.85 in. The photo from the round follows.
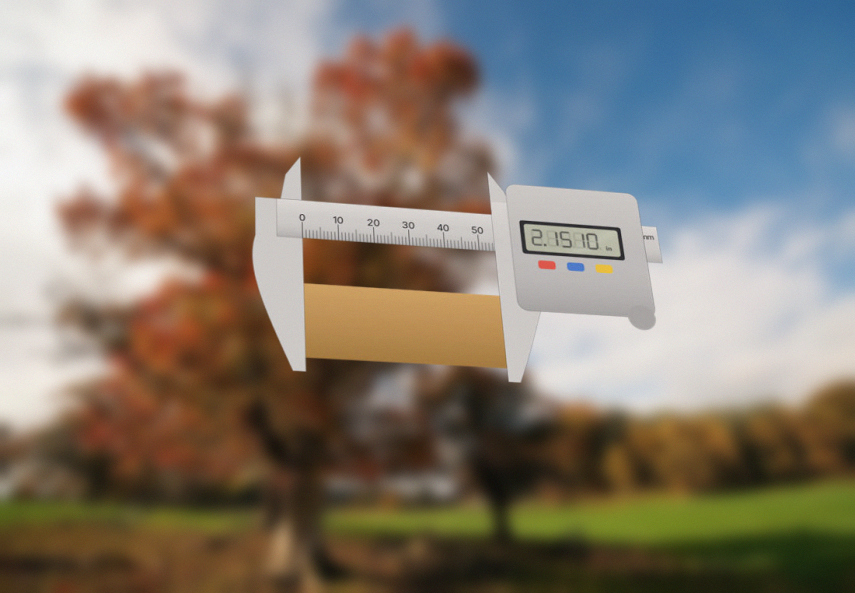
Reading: 2.1510 in
